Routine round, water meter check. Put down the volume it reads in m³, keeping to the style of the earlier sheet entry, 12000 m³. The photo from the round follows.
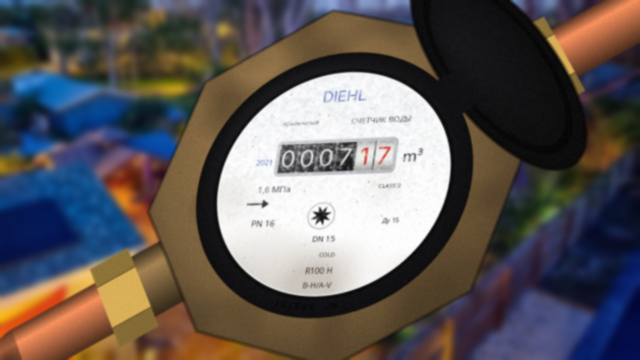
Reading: 7.17 m³
